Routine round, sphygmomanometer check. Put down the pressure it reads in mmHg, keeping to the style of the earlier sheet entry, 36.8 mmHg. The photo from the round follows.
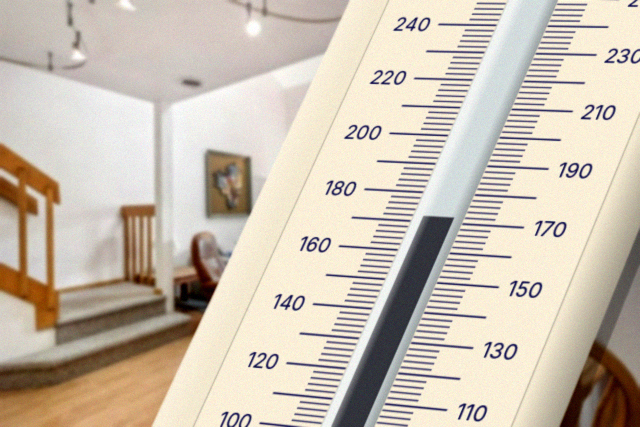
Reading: 172 mmHg
